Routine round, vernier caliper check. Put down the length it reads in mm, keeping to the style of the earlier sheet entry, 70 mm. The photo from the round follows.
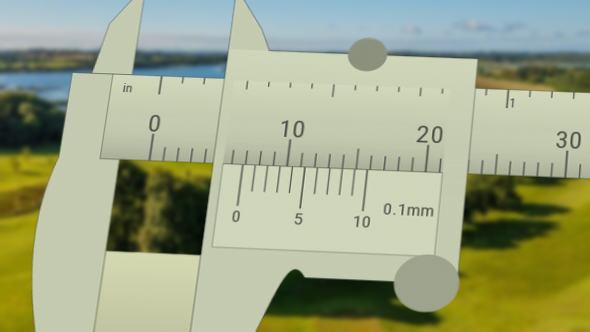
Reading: 6.8 mm
